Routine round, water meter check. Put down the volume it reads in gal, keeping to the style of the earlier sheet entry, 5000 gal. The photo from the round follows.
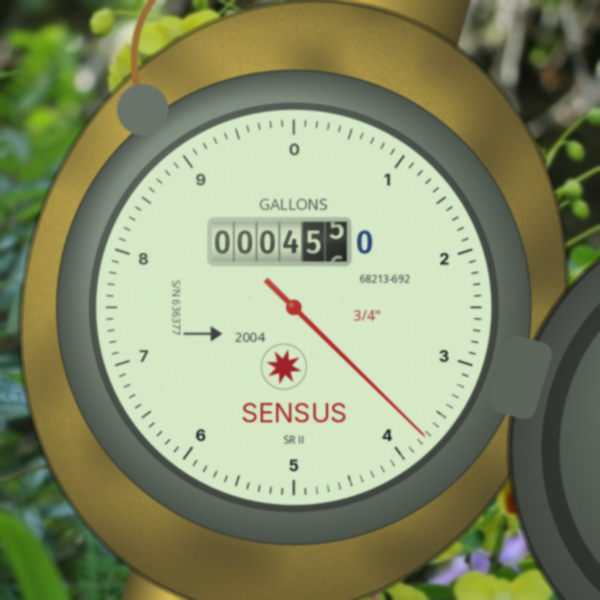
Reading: 4553.7 gal
